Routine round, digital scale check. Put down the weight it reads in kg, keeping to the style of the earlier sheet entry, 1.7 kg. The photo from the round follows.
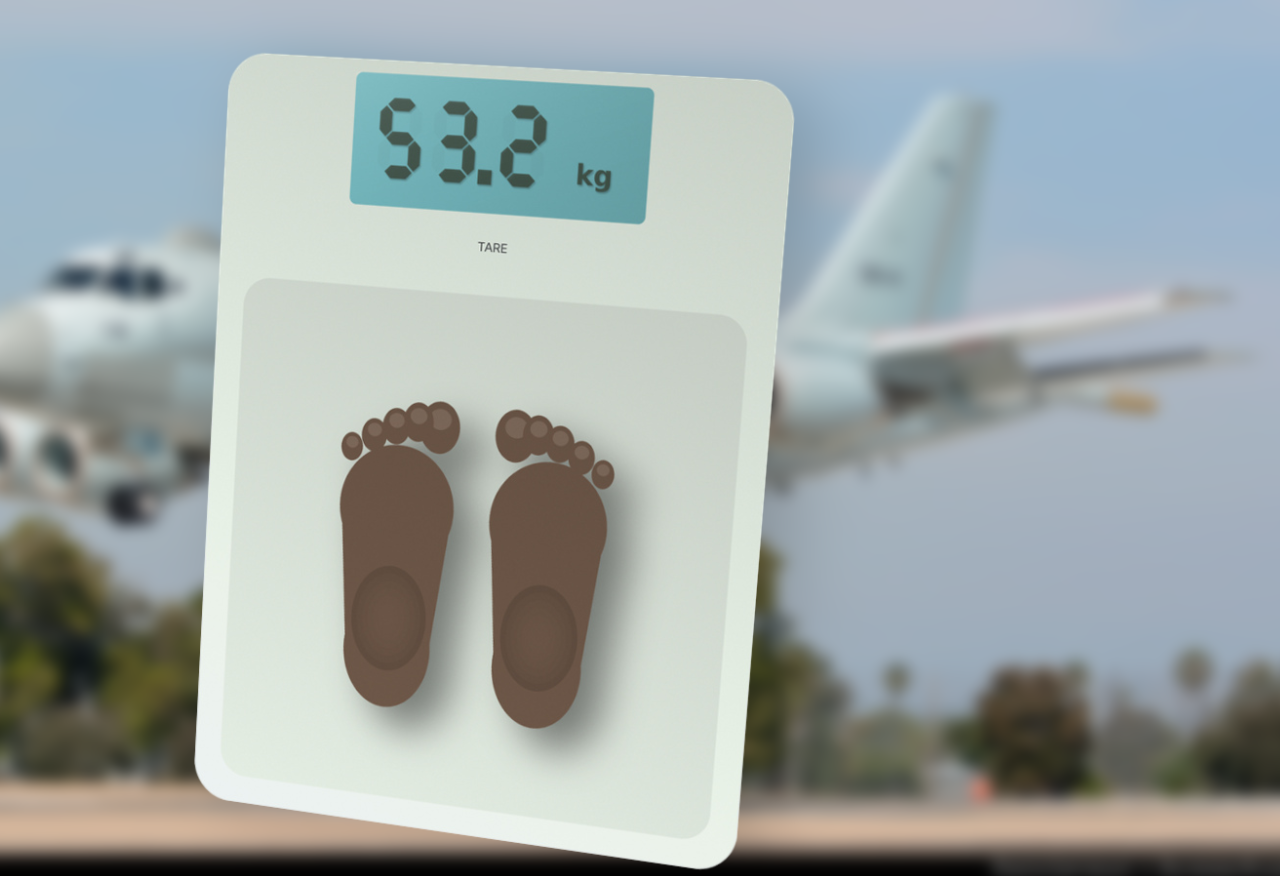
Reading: 53.2 kg
